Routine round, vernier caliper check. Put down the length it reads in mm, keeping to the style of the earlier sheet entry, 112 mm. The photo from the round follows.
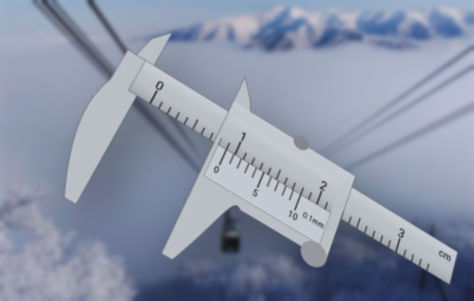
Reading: 9.0 mm
